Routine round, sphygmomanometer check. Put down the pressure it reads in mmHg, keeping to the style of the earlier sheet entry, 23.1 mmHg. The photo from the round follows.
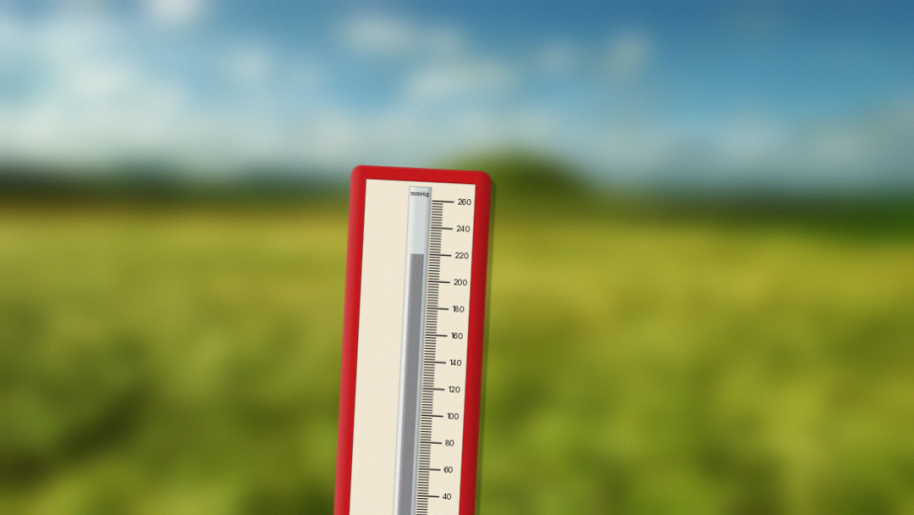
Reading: 220 mmHg
